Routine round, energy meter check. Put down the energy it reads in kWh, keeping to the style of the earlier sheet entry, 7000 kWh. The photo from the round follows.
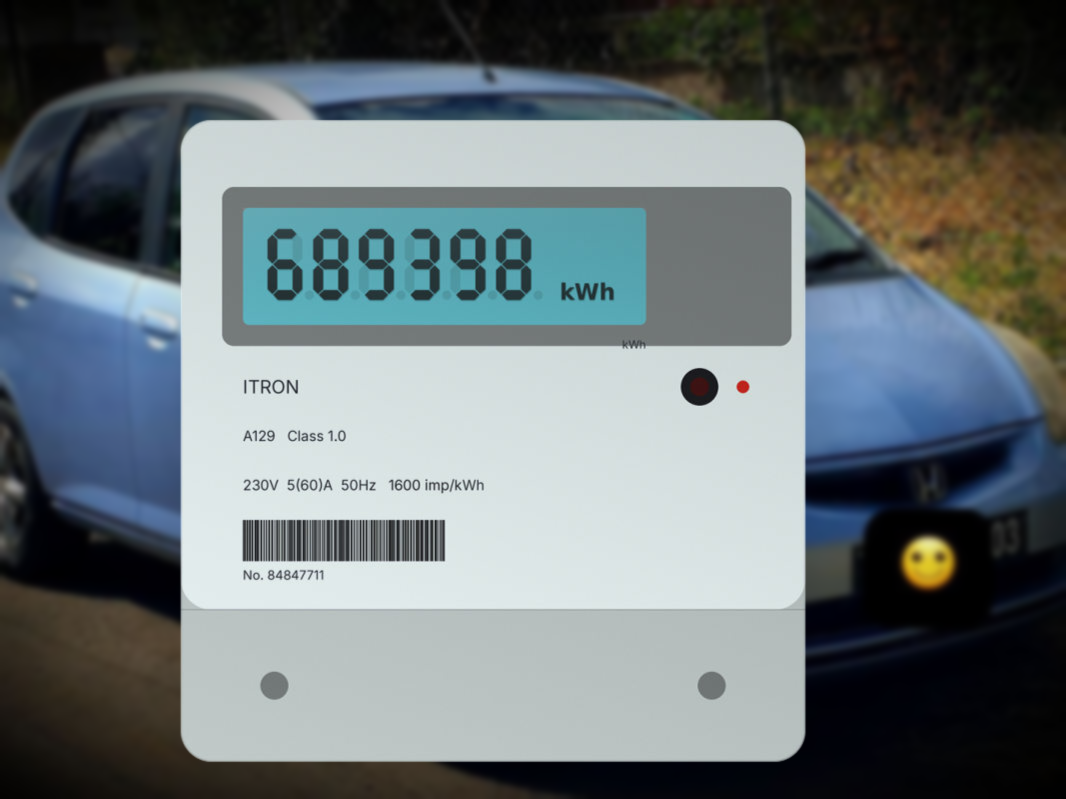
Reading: 689398 kWh
